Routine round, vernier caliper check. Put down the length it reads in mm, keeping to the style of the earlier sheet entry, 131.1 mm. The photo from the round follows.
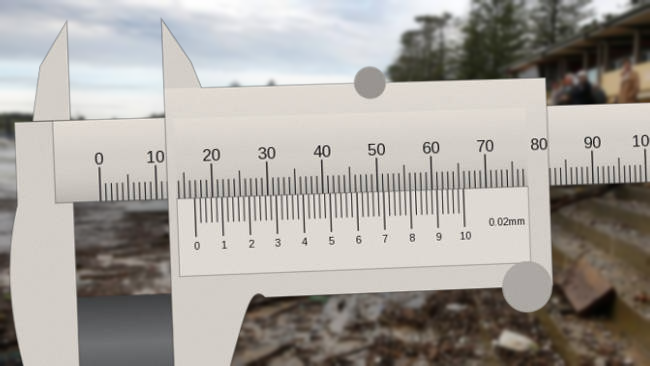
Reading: 16.8 mm
